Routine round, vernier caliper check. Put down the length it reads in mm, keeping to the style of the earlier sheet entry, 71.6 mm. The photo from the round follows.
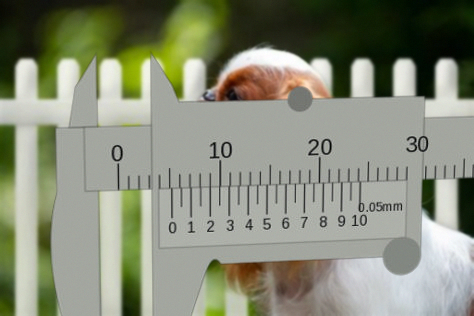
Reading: 5.2 mm
